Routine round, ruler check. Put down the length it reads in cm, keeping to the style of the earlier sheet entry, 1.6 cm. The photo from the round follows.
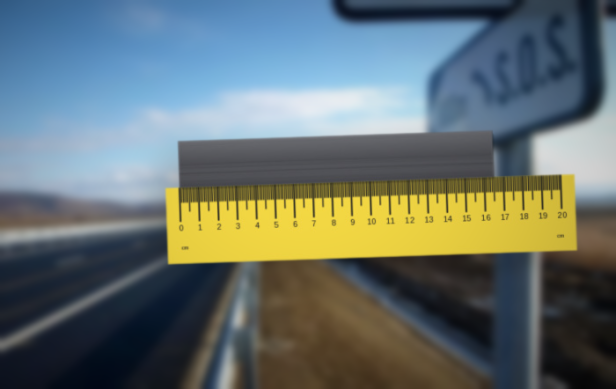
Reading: 16.5 cm
